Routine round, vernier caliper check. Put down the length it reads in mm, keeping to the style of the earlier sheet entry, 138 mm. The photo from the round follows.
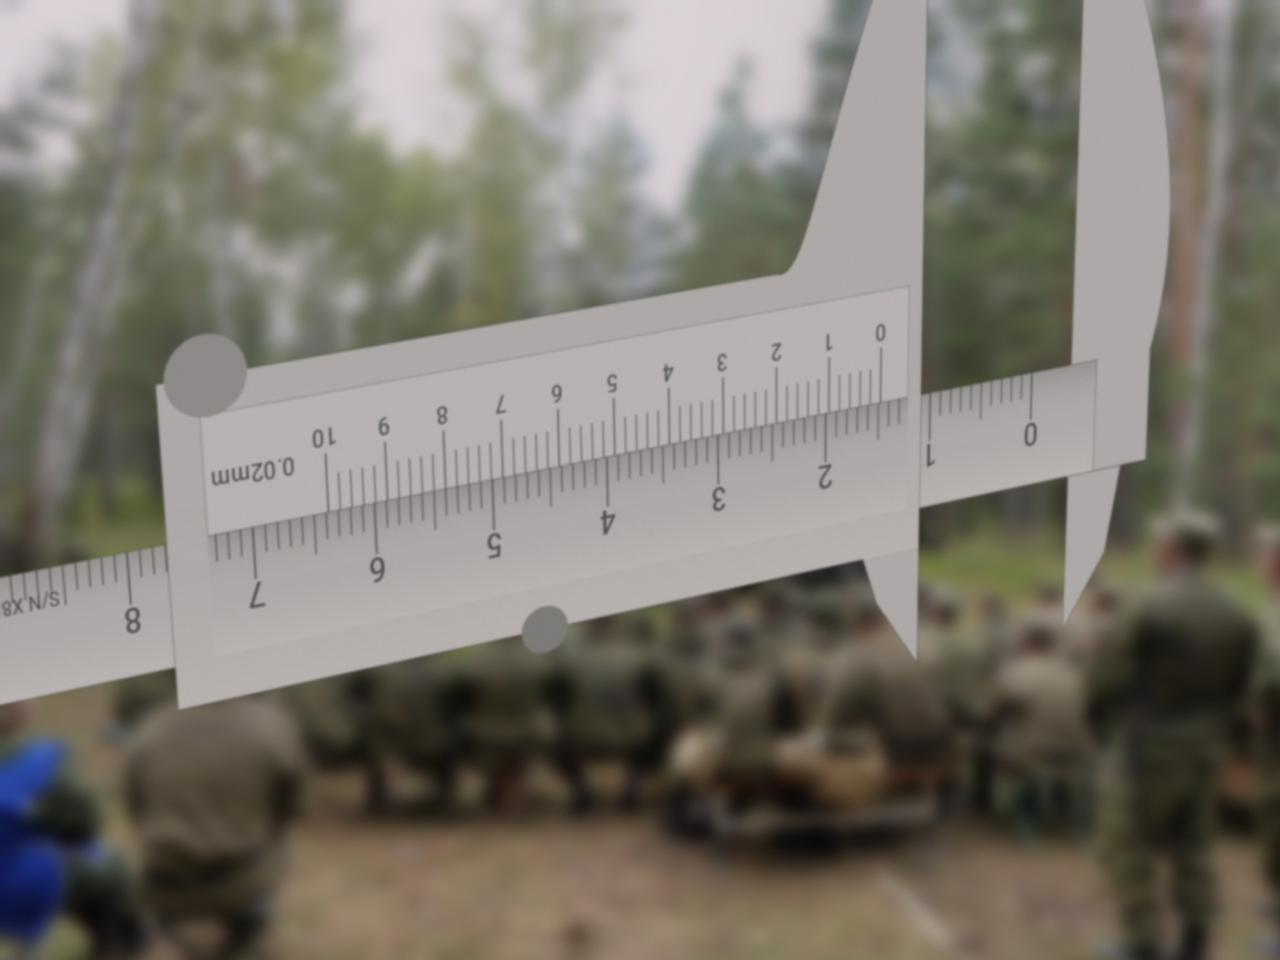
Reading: 14.8 mm
